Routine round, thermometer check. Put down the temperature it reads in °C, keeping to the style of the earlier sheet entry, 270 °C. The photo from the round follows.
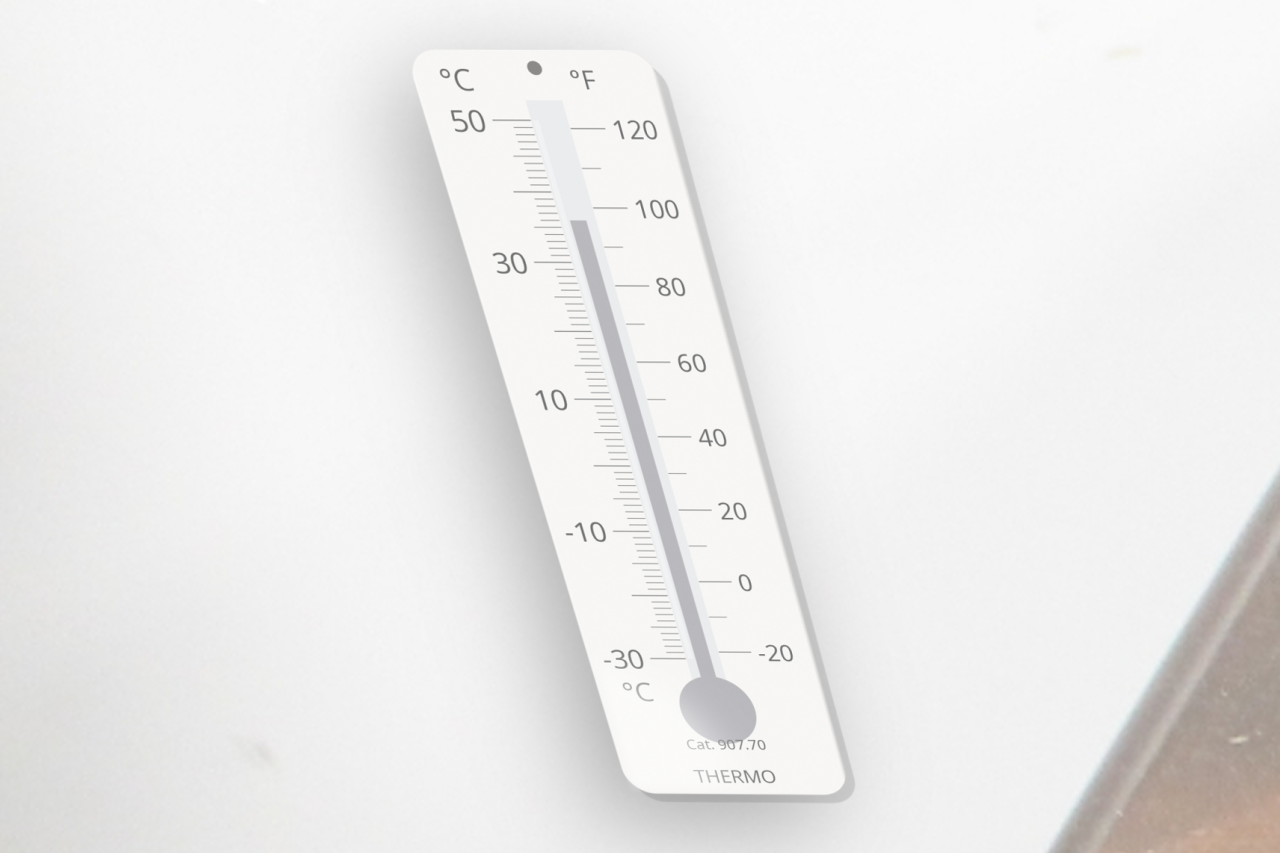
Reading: 36 °C
